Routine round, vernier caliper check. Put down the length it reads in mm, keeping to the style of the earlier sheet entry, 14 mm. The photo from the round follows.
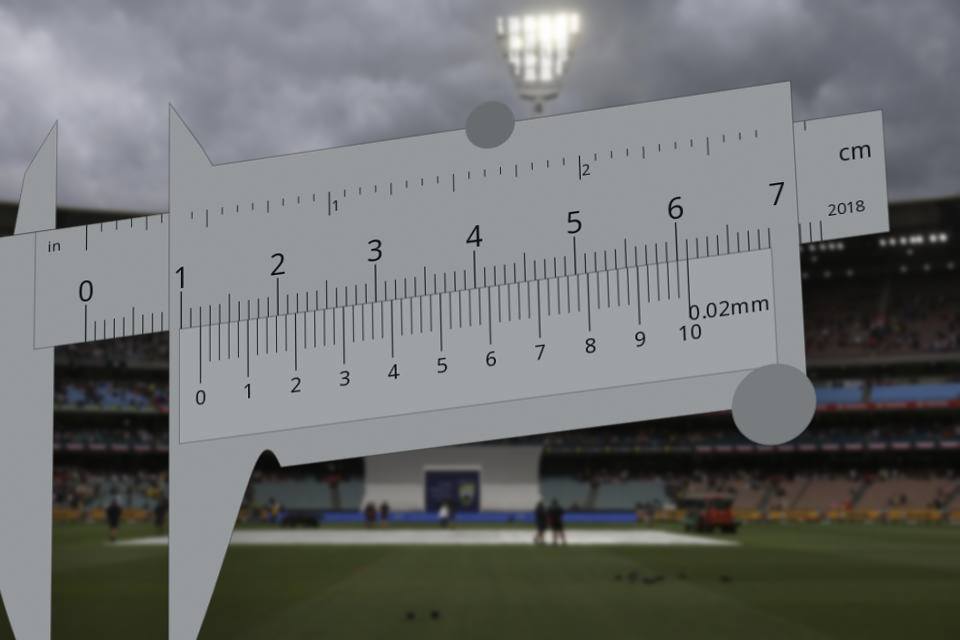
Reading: 12.0 mm
